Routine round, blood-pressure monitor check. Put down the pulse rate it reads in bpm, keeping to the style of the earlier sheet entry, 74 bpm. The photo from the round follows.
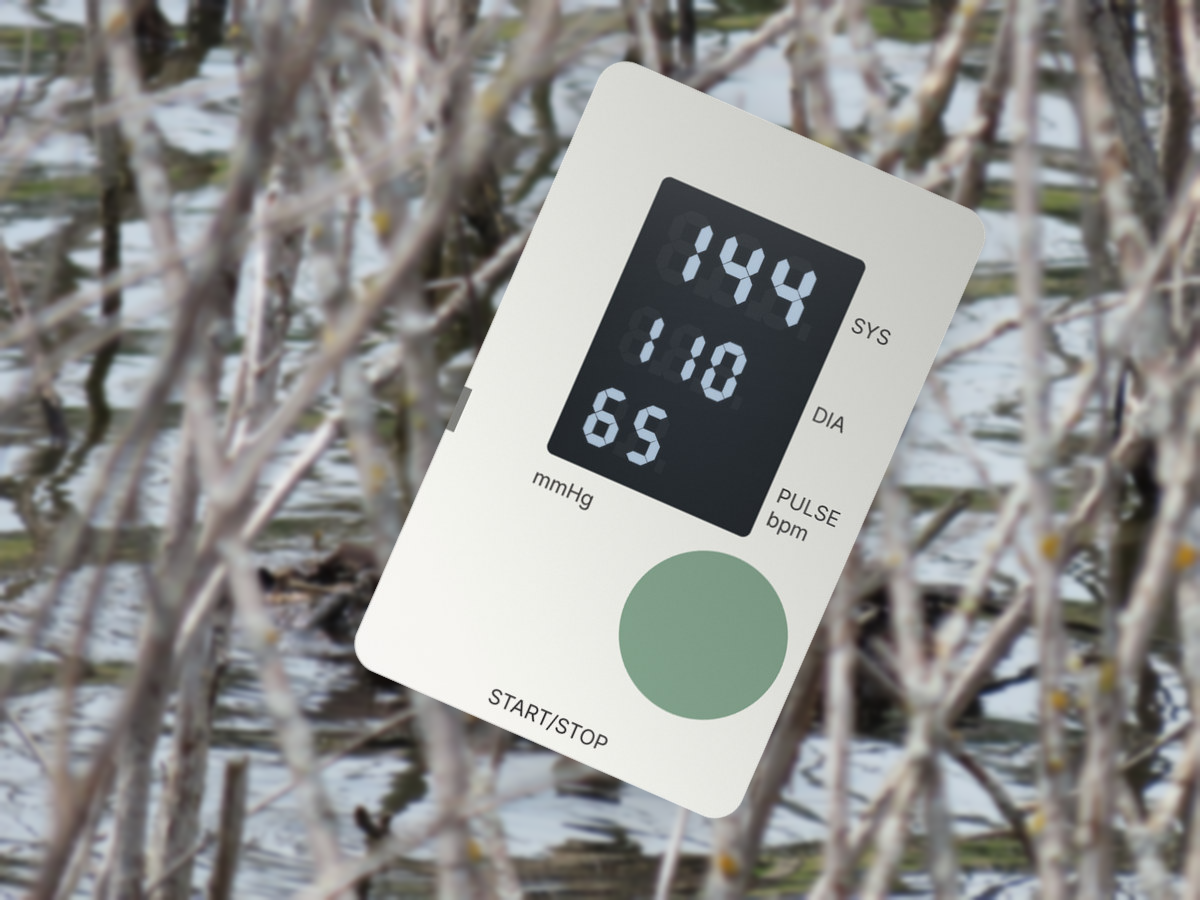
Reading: 65 bpm
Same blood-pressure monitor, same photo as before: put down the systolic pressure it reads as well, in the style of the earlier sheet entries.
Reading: 144 mmHg
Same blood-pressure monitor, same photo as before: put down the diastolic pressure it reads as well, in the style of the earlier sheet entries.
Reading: 110 mmHg
